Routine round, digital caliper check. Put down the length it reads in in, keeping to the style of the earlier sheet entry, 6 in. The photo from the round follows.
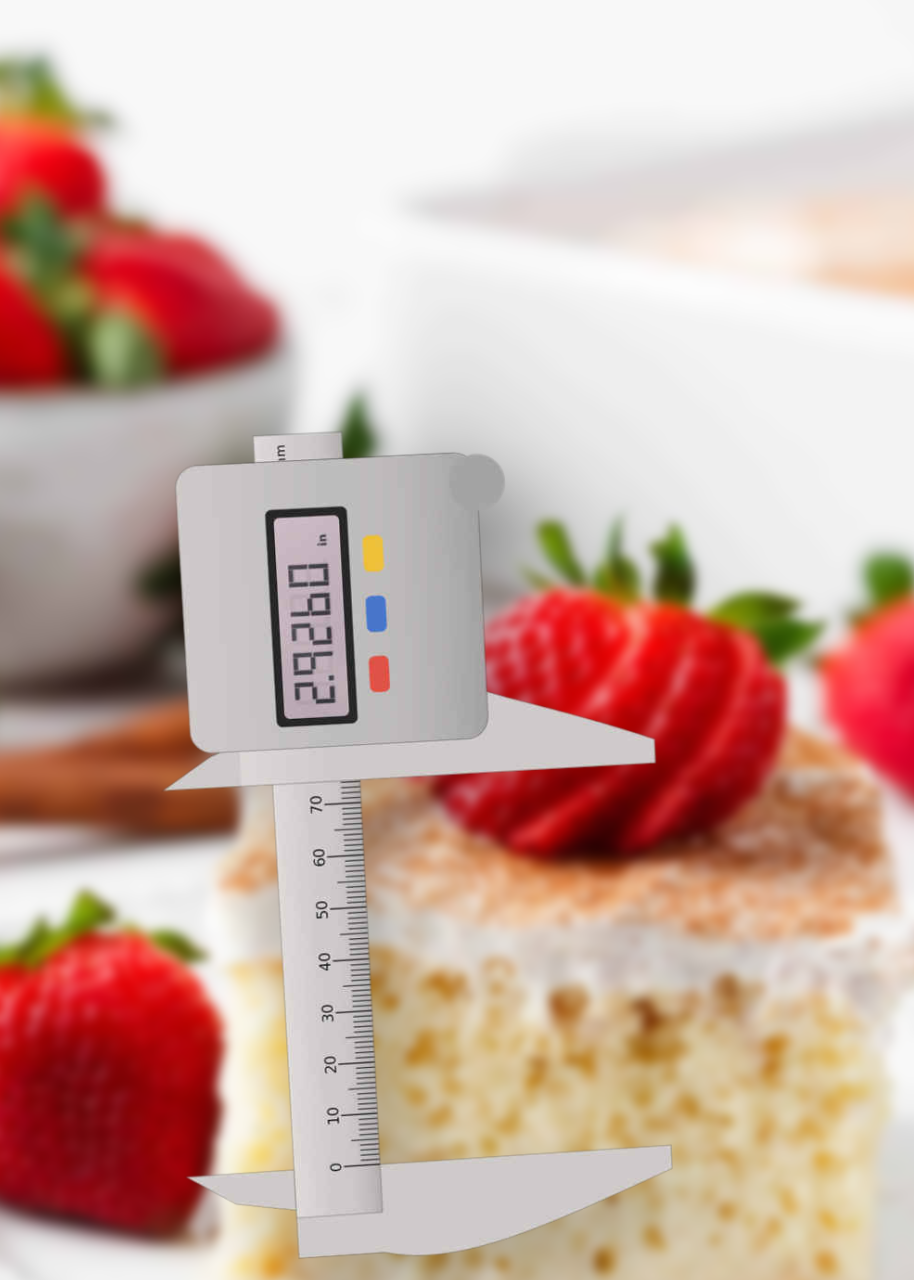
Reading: 2.9260 in
